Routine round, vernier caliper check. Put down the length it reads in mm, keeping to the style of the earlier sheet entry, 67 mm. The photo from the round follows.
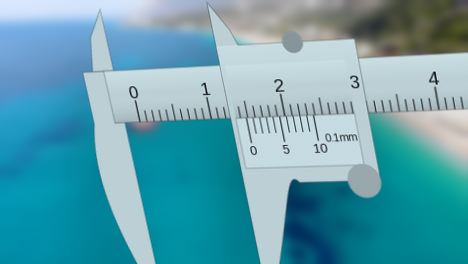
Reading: 14.8 mm
